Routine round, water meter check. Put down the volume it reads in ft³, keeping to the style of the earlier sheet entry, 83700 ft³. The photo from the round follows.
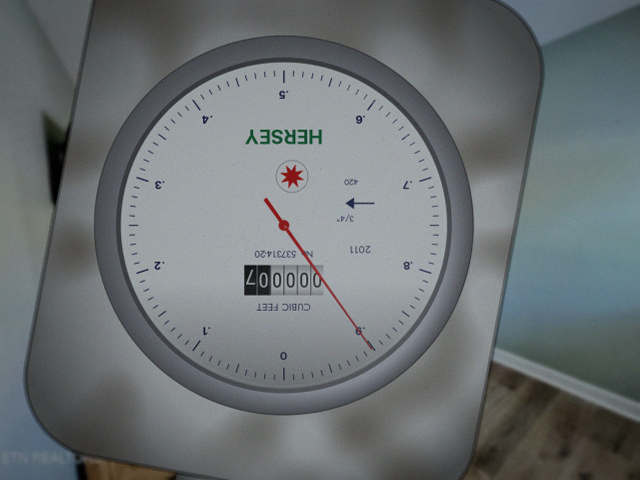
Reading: 6.90 ft³
